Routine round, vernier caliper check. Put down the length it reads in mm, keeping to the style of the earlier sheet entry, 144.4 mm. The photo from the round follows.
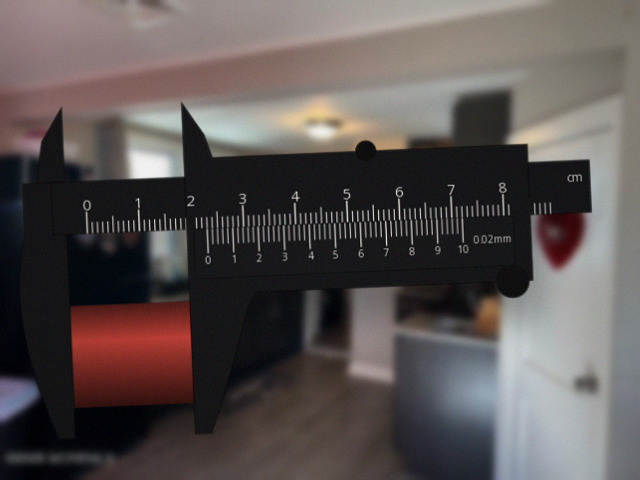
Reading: 23.0 mm
